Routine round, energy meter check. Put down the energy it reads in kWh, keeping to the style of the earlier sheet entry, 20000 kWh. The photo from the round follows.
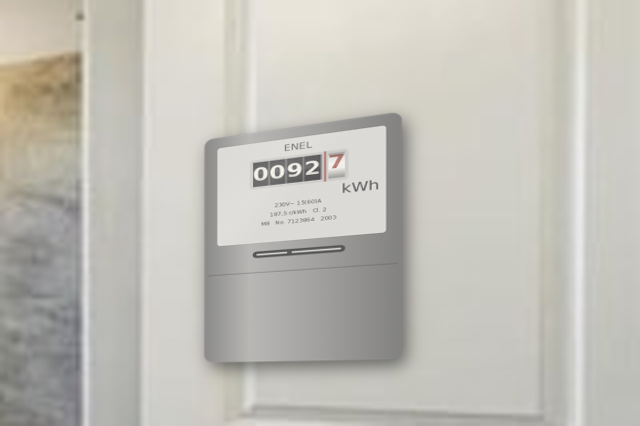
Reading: 92.7 kWh
